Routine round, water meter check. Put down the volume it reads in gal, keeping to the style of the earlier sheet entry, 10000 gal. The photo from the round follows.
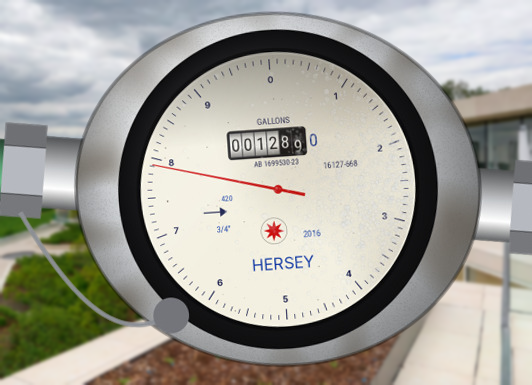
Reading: 12887.9 gal
